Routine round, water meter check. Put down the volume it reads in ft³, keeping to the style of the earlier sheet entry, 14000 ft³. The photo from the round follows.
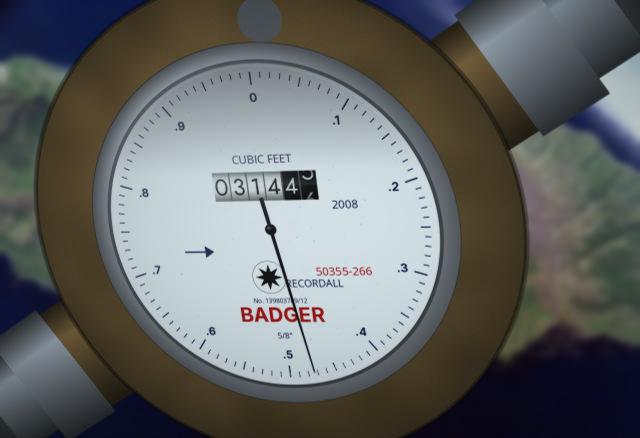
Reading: 31445.47 ft³
